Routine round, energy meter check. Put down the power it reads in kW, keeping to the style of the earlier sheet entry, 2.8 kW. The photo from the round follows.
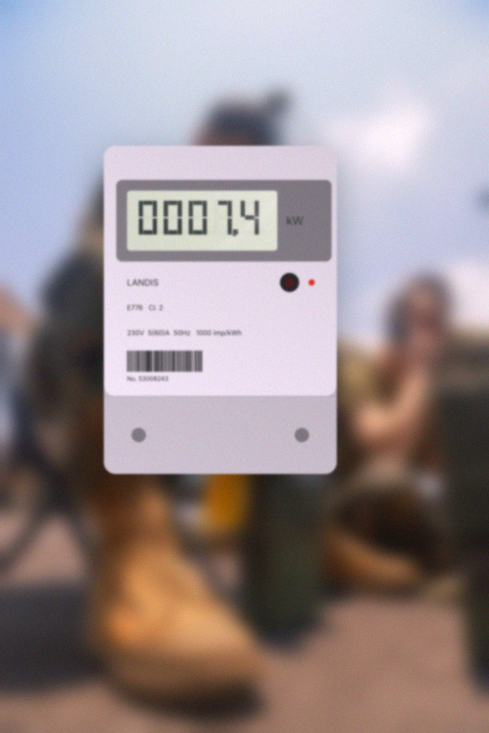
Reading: 7.4 kW
